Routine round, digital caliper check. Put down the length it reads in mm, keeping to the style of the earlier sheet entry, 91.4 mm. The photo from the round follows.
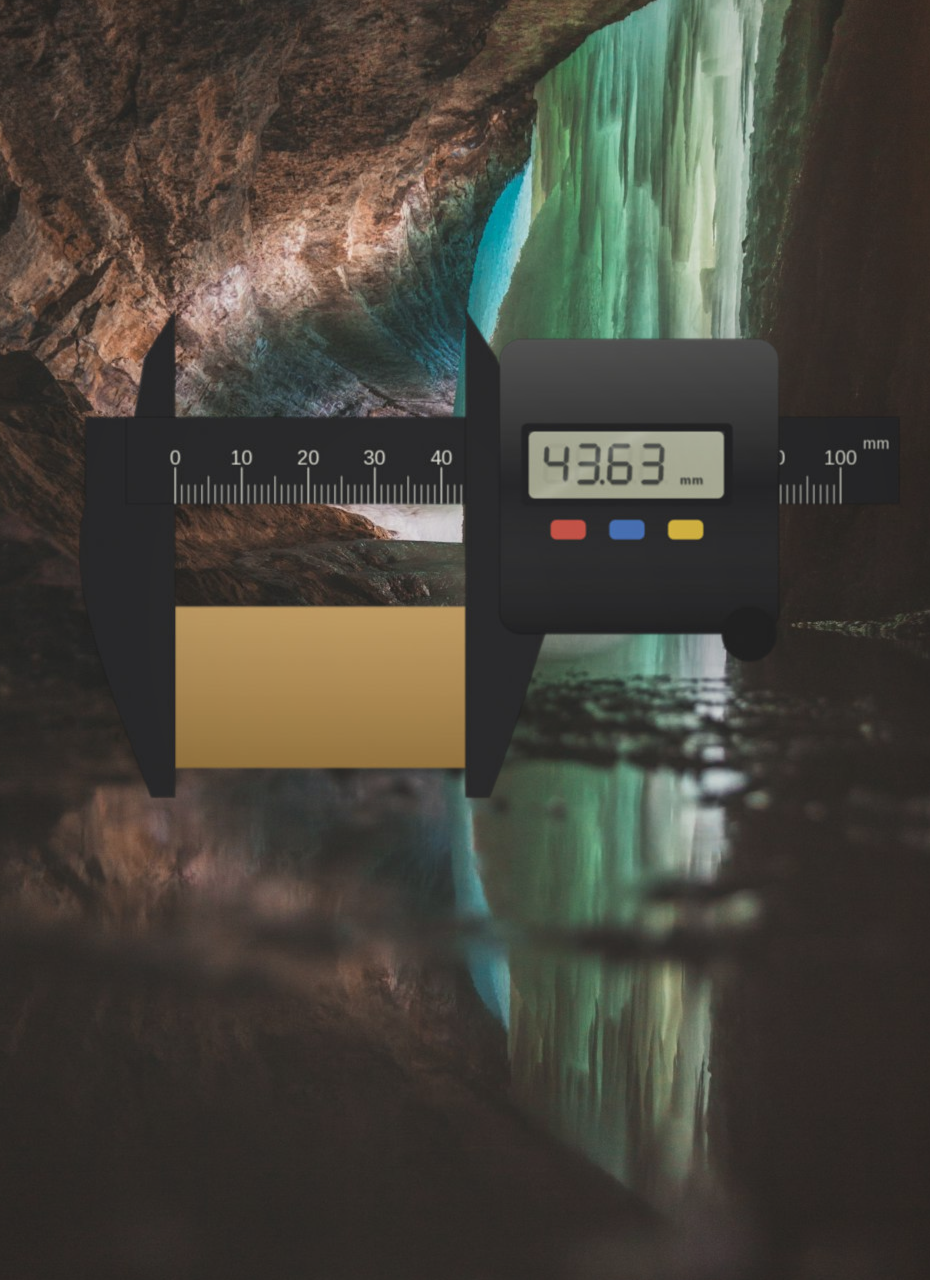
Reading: 43.63 mm
